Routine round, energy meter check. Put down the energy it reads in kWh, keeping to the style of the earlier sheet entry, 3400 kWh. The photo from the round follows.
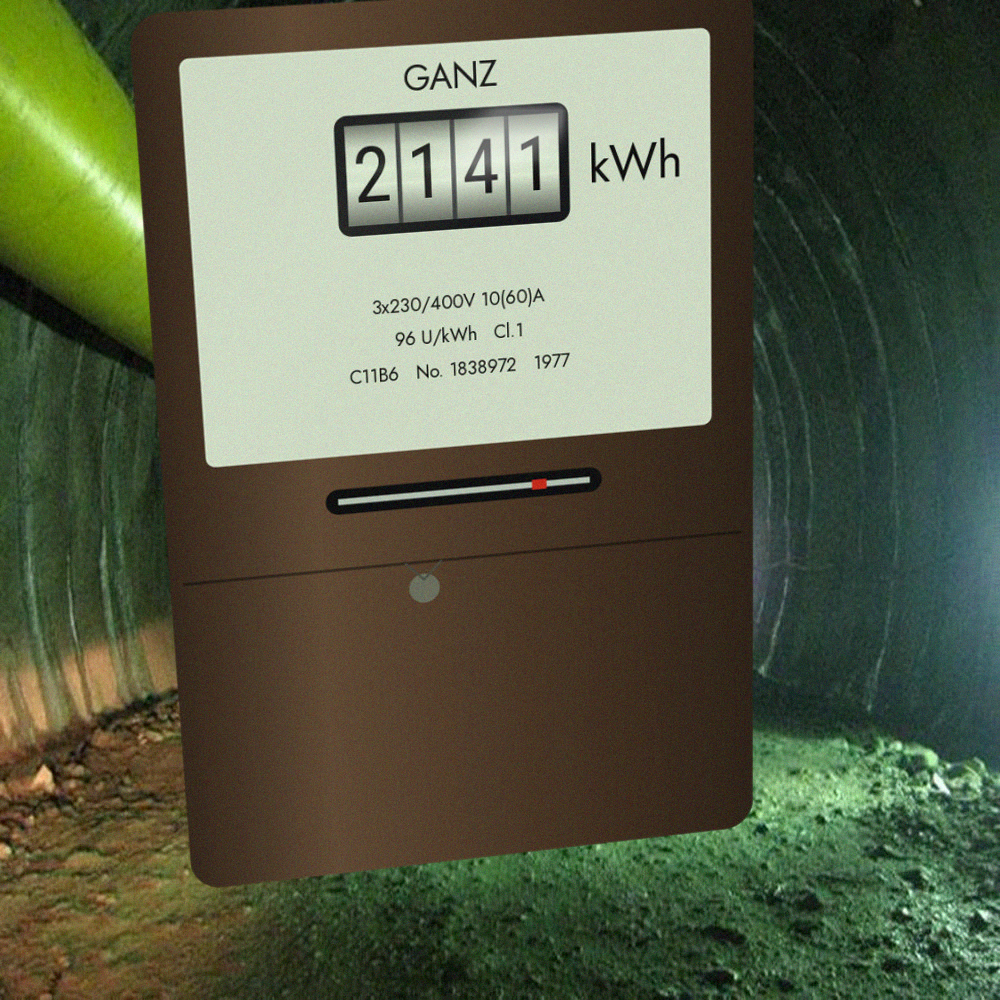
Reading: 2141 kWh
